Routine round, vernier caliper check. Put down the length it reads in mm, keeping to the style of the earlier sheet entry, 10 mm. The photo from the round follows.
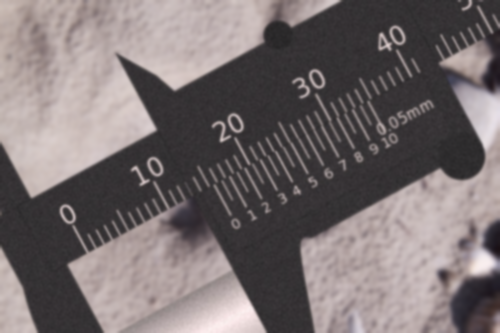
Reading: 15.6 mm
